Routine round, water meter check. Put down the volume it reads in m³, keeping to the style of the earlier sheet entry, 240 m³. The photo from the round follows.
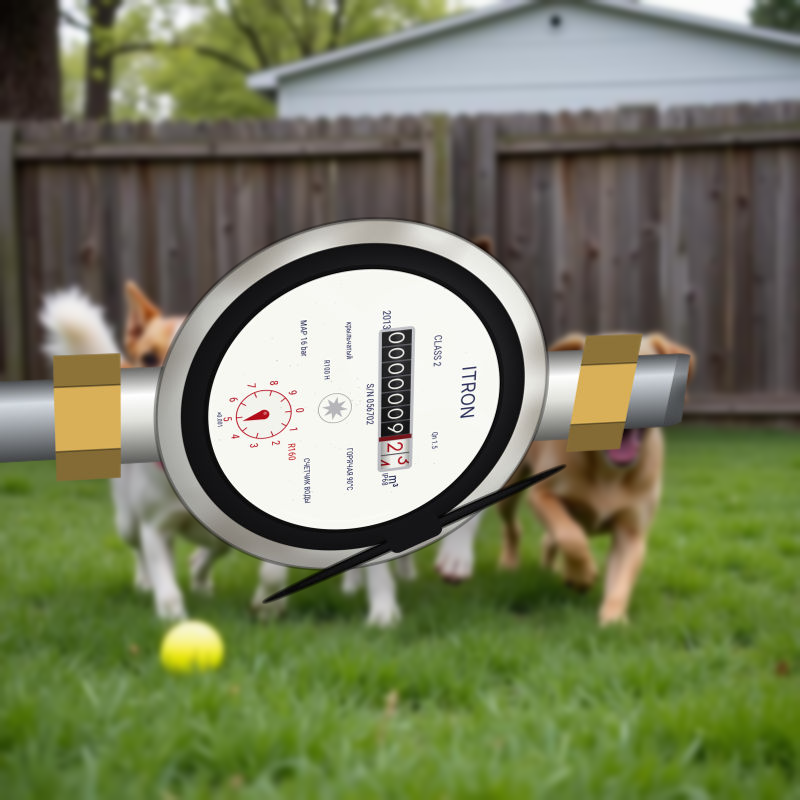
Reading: 9.234 m³
